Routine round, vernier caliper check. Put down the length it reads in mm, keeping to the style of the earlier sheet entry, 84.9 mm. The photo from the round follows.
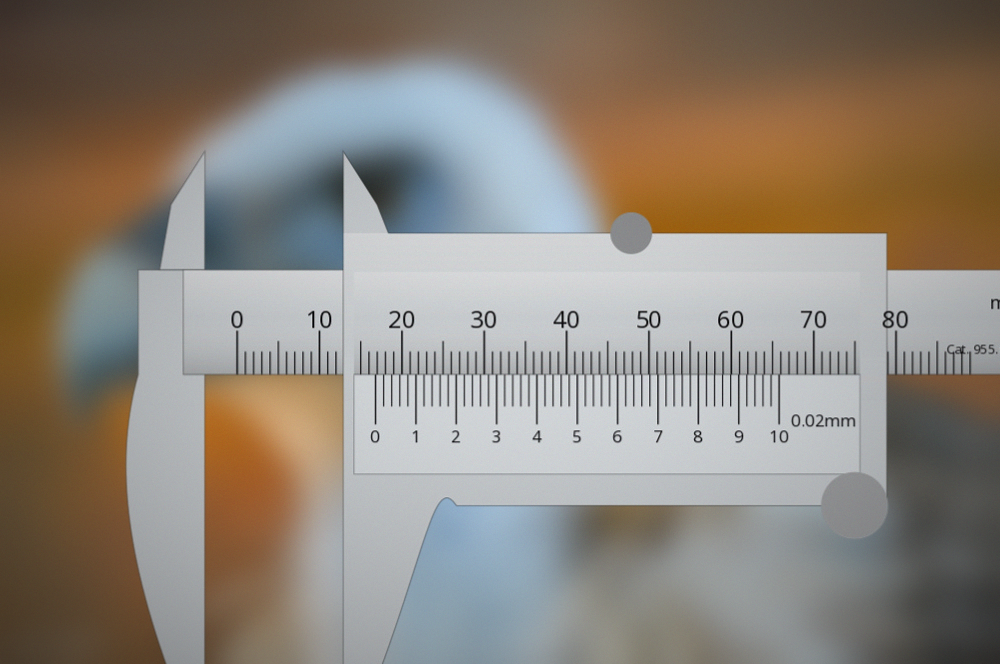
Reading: 16.8 mm
